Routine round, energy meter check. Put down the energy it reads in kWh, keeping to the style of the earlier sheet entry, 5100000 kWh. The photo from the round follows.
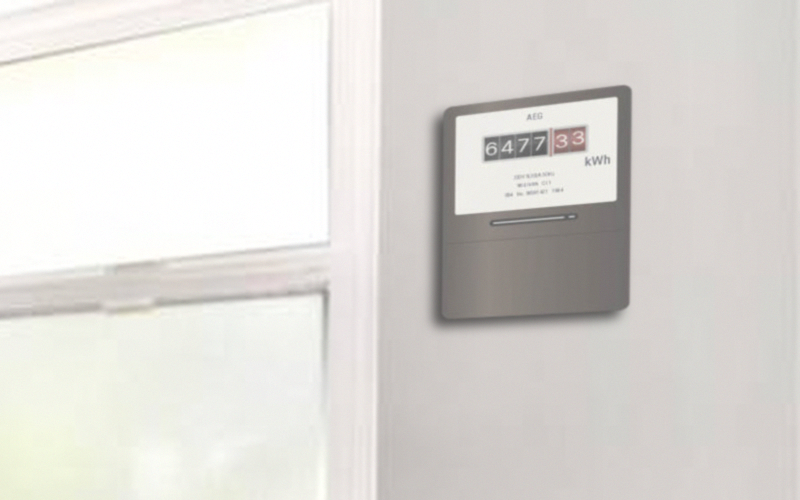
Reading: 6477.33 kWh
